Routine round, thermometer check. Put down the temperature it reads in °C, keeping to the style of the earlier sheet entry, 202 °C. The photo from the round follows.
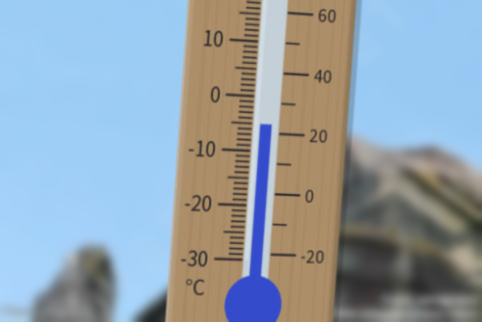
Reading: -5 °C
